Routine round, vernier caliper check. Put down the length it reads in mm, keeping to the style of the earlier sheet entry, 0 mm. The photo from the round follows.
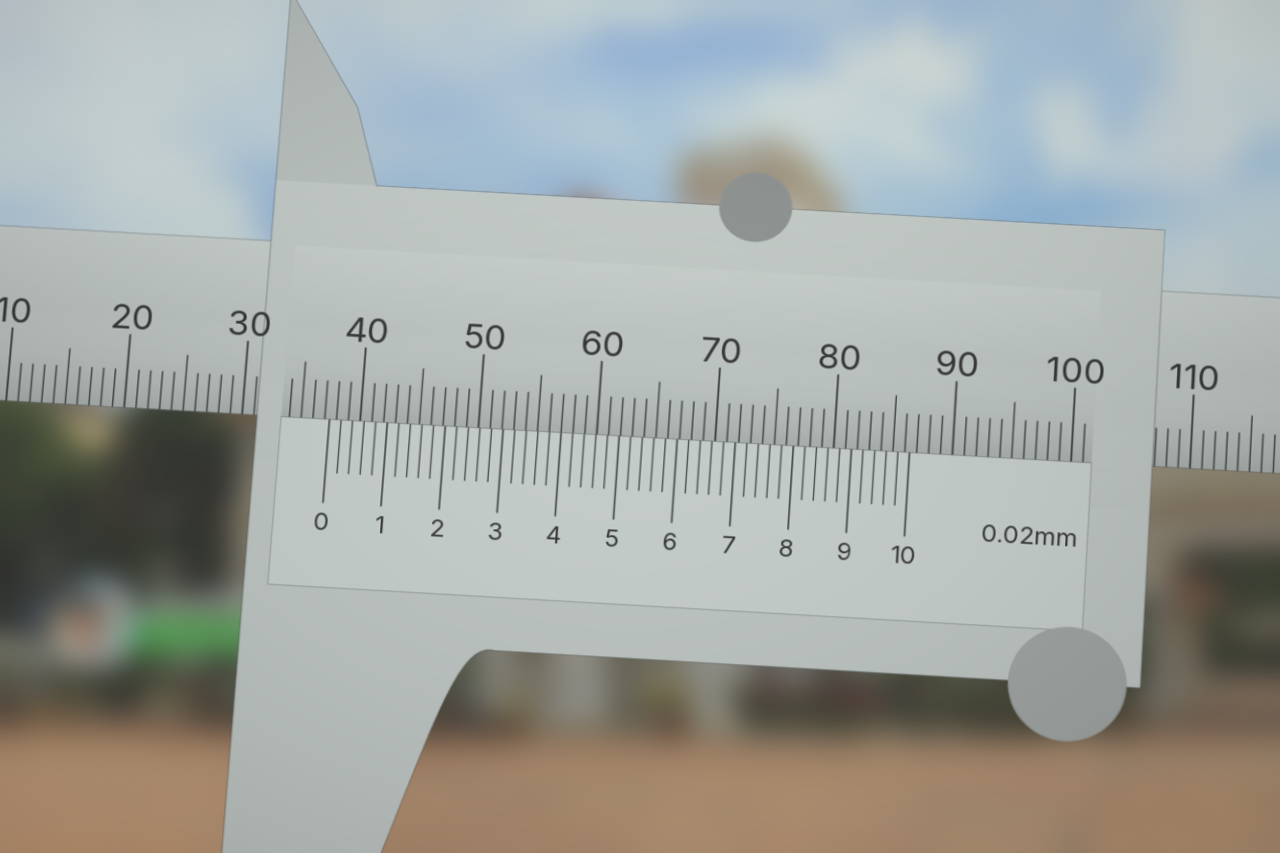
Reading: 37.4 mm
